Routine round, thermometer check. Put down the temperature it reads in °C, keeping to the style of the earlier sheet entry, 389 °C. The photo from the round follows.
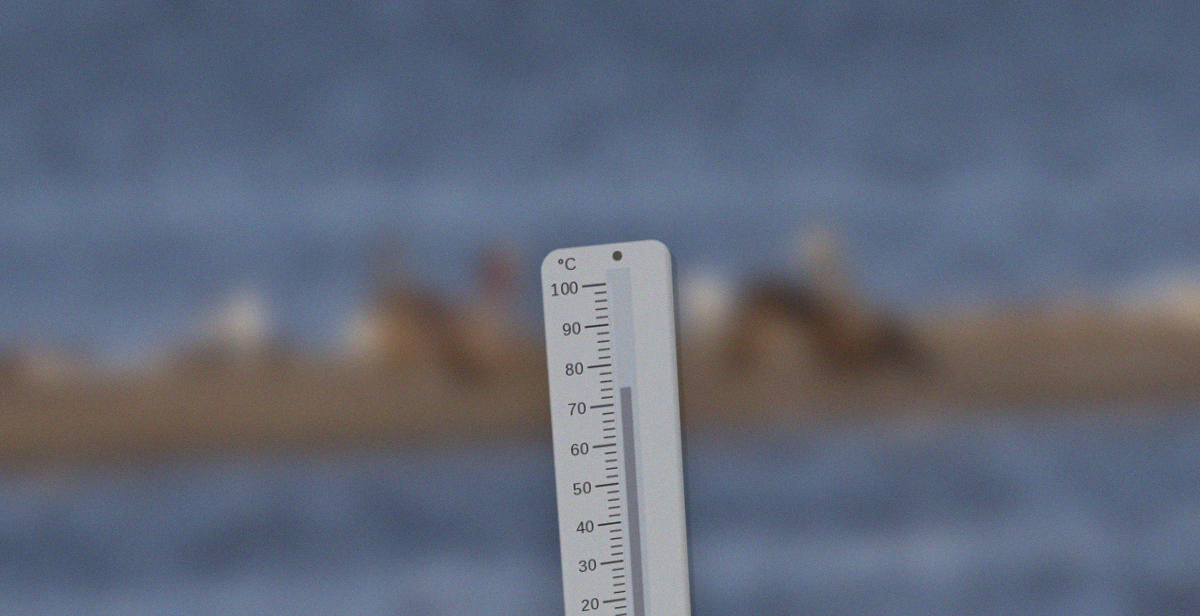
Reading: 74 °C
